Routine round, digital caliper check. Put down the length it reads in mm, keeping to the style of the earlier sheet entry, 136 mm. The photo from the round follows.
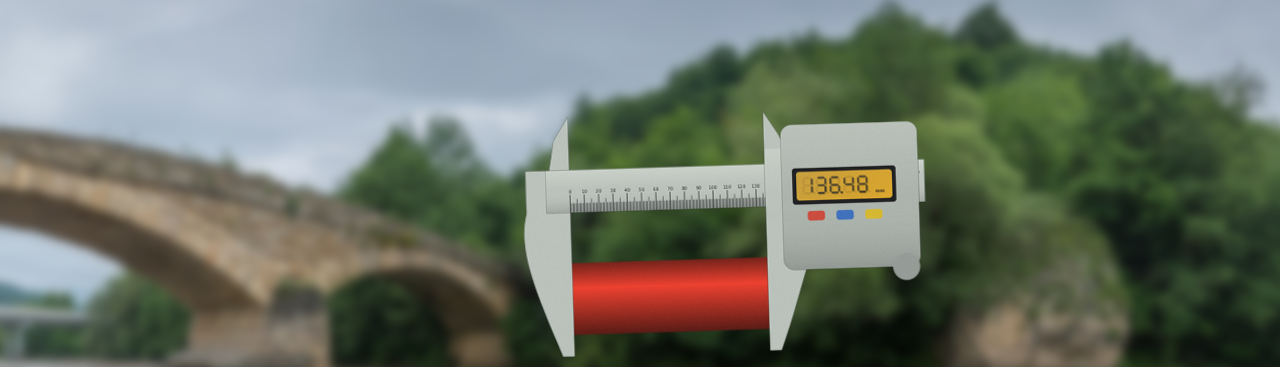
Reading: 136.48 mm
